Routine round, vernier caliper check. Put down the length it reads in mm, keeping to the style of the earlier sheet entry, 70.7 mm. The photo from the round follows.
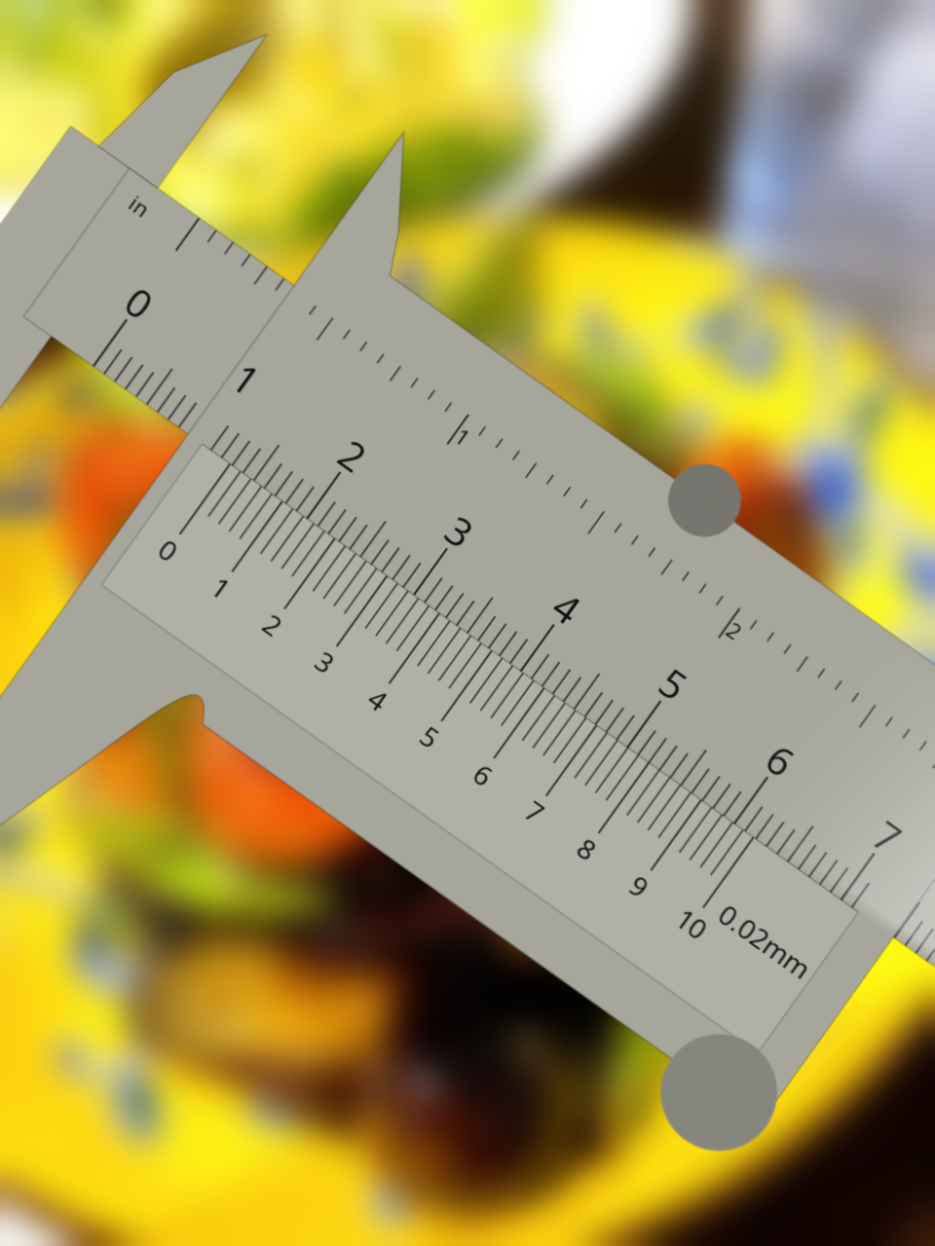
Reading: 12.8 mm
